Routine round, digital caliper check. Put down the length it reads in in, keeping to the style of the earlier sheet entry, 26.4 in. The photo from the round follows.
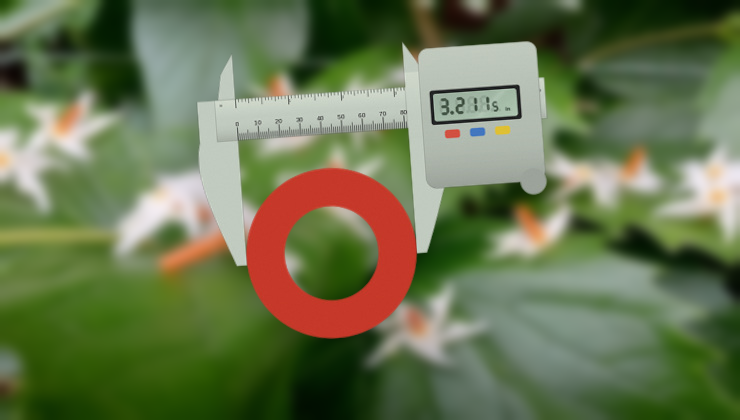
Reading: 3.2115 in
